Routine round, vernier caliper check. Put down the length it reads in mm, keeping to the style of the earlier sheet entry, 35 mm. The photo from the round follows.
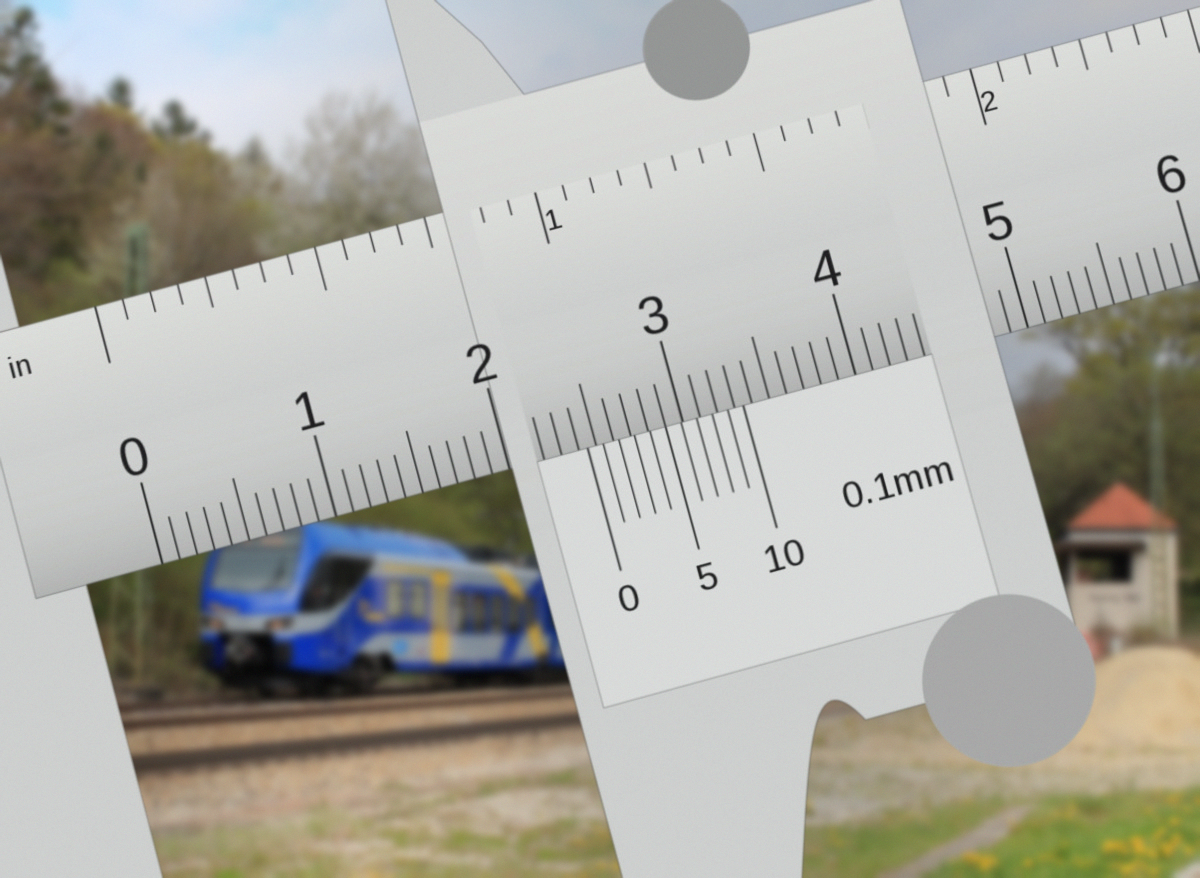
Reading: 24.5 mm
